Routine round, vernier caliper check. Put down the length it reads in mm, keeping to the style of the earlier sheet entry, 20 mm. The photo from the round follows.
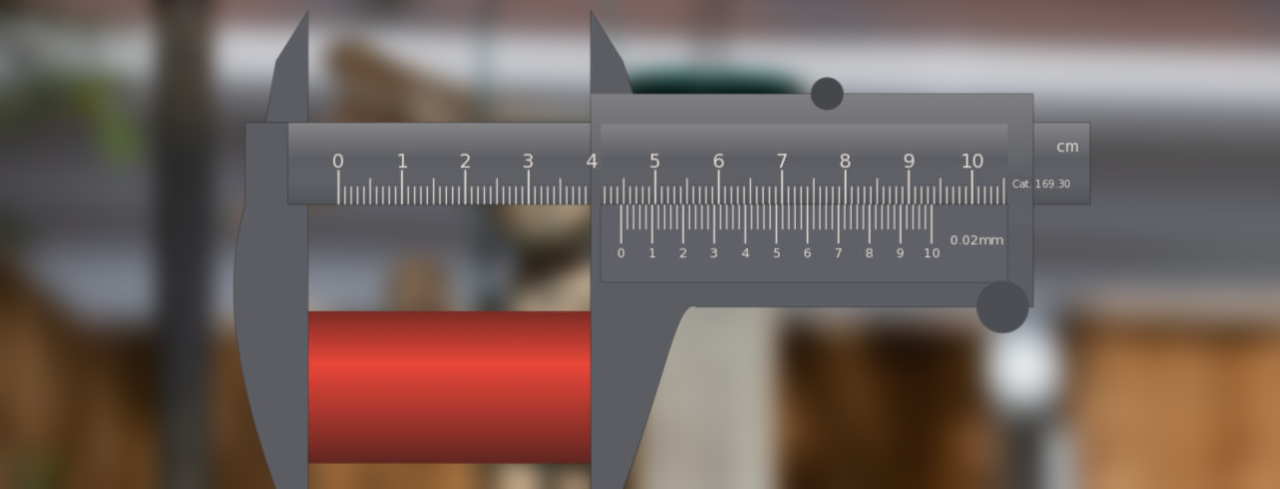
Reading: 44.6 mm
